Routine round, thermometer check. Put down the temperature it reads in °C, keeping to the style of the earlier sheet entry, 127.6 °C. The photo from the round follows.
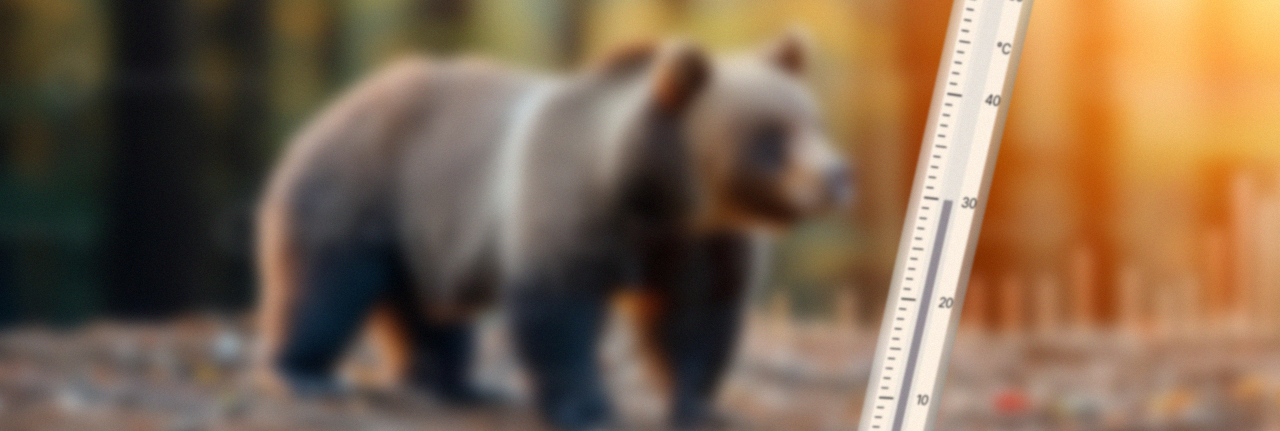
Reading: 30 °C
